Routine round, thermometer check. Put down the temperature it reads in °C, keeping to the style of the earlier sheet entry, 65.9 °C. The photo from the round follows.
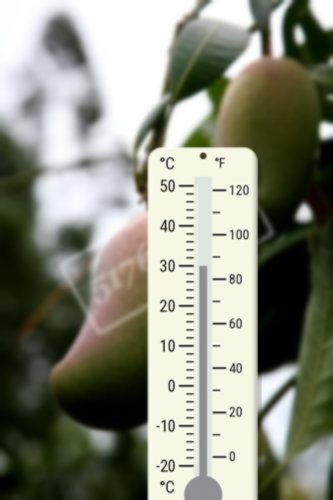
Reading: 30 °C
